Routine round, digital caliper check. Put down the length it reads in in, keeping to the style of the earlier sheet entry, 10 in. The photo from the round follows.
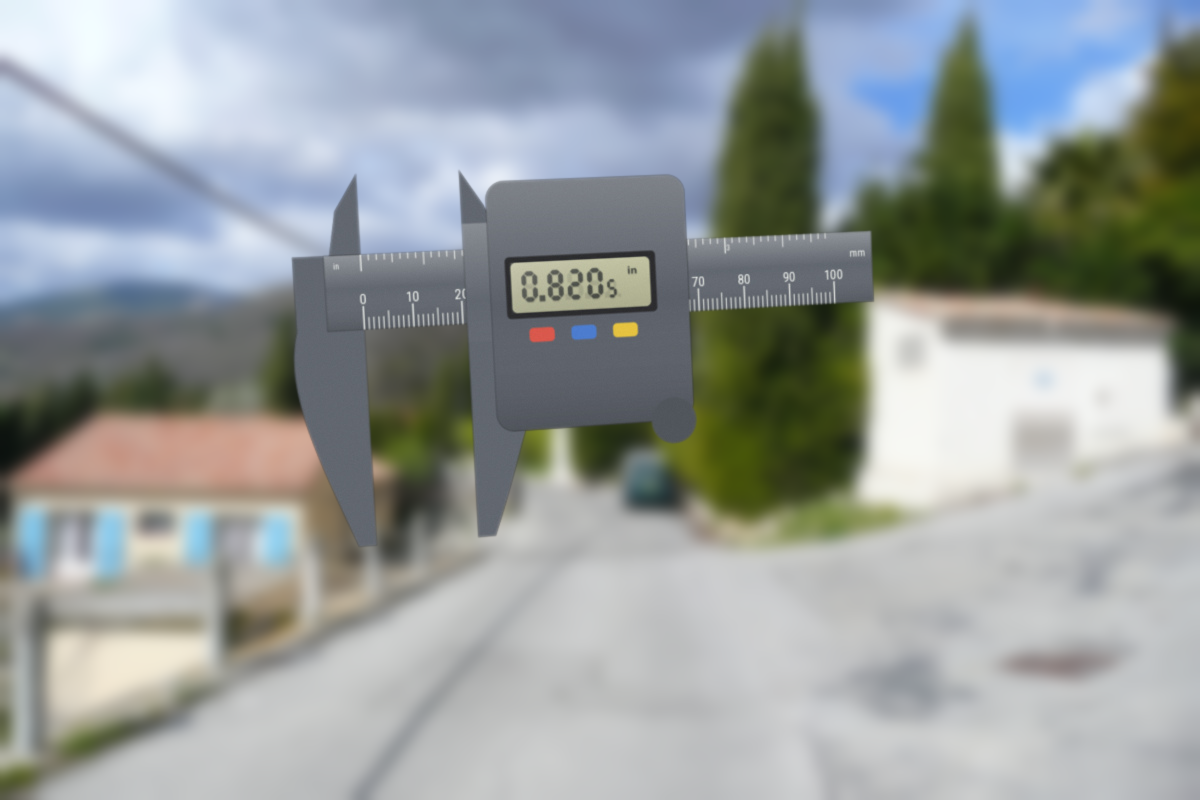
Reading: 0.8205 in
